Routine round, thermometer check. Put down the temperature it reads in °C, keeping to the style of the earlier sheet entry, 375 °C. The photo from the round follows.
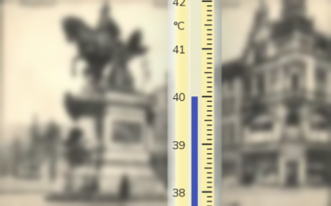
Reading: 40 °C
